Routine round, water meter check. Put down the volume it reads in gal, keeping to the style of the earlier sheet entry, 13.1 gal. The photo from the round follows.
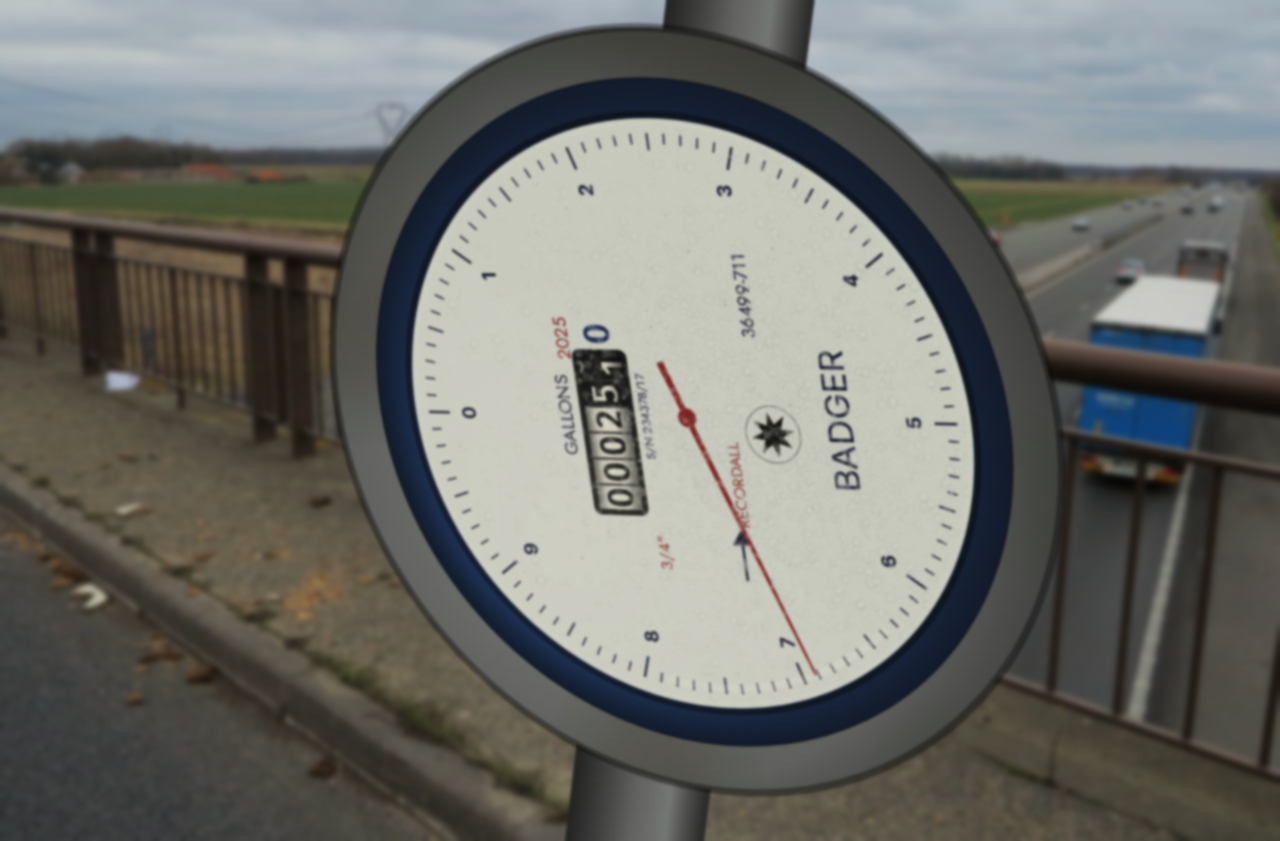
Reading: 2506.9 gal
